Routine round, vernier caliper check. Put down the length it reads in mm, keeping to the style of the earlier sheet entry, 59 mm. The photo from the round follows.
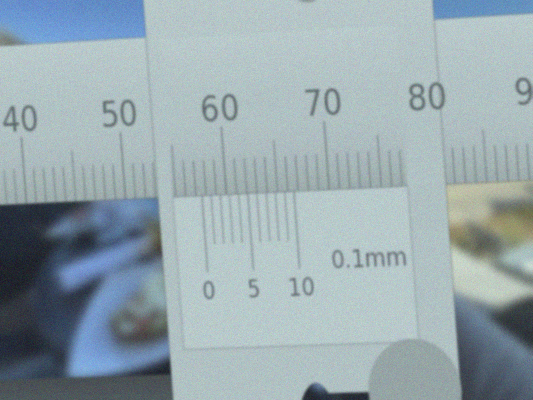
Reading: 57.6 mm
